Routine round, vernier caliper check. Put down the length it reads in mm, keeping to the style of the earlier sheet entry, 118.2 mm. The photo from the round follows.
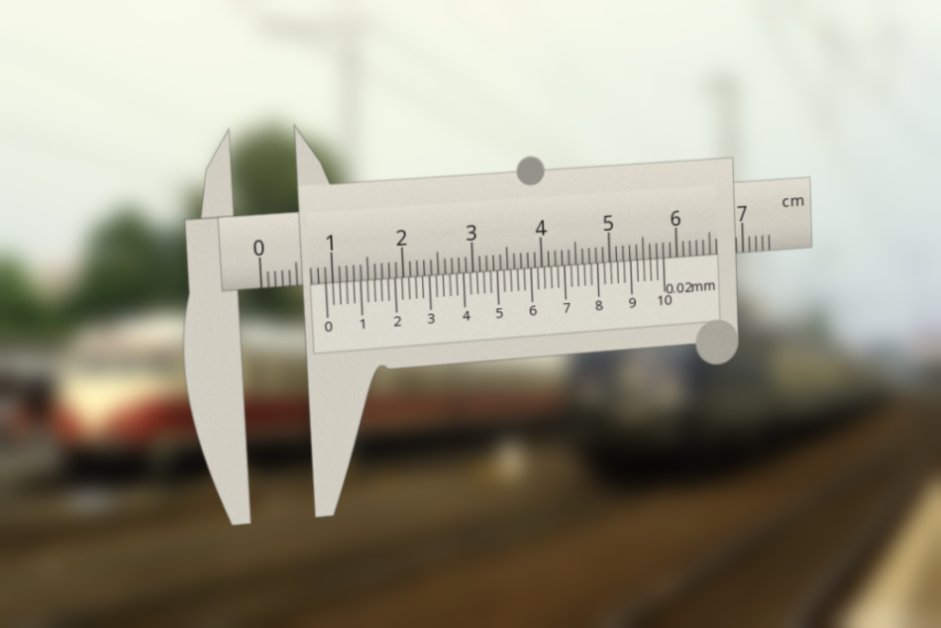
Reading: 9.0 mm
